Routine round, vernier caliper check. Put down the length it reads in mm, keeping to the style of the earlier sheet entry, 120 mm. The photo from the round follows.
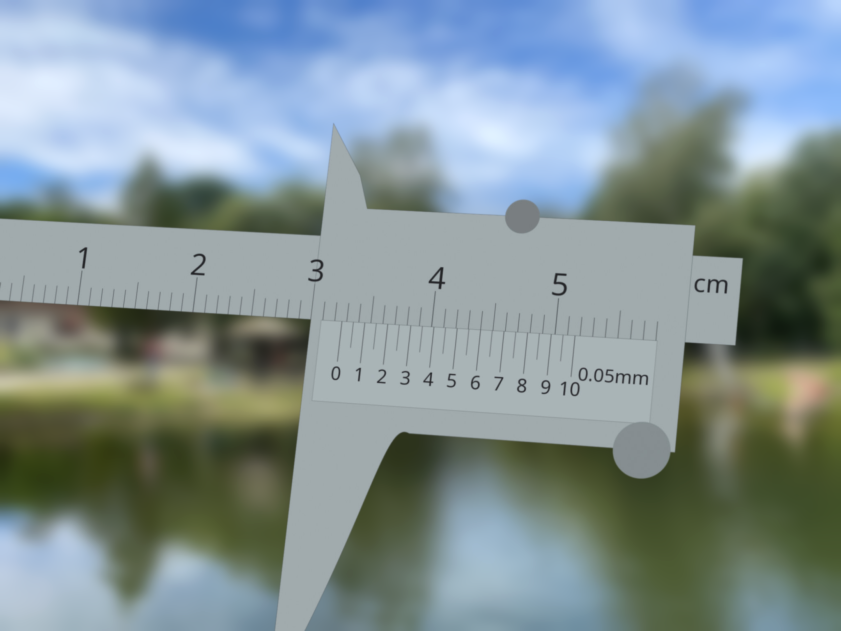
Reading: 32.6 mm
